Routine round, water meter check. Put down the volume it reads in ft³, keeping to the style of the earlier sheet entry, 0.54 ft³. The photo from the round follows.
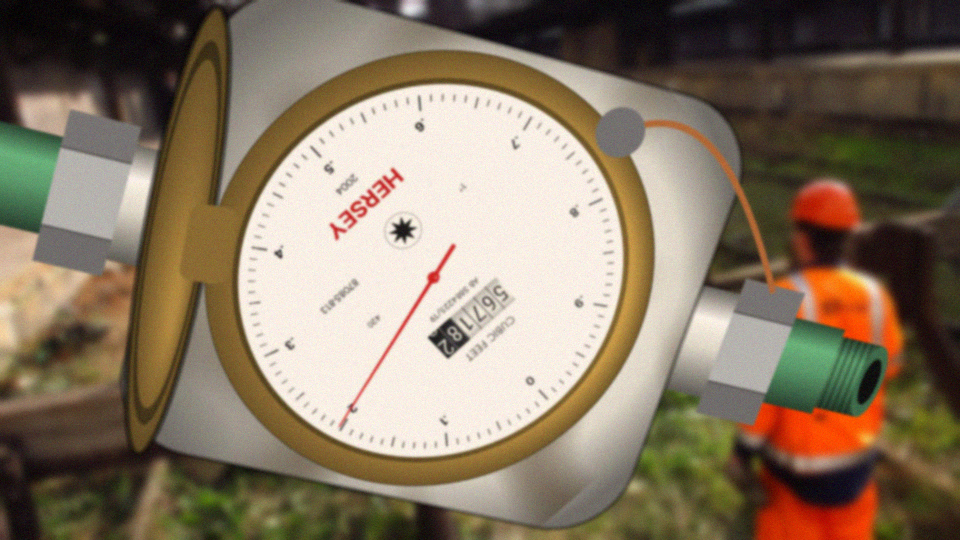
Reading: 567182.20 ft³
